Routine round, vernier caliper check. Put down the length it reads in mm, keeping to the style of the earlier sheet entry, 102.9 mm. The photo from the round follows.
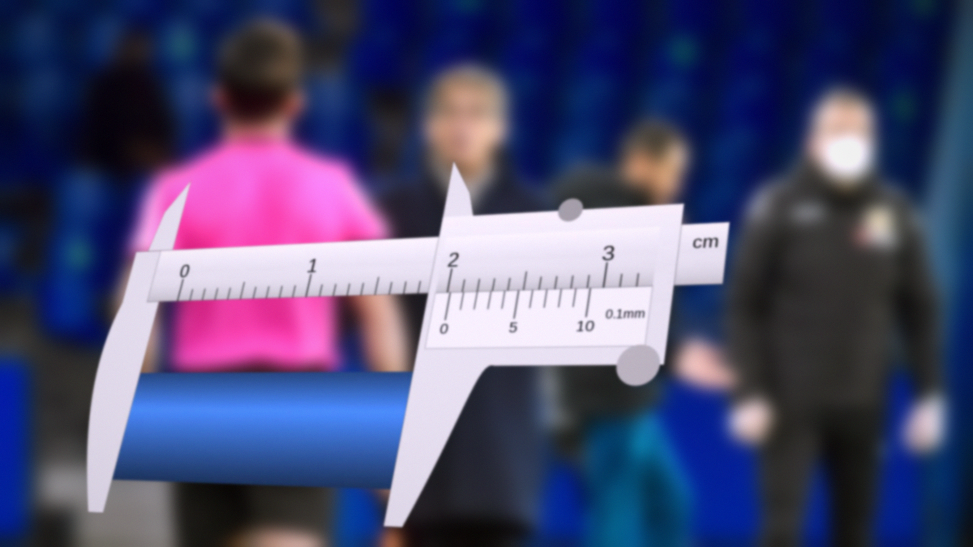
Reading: 20.2 mm
